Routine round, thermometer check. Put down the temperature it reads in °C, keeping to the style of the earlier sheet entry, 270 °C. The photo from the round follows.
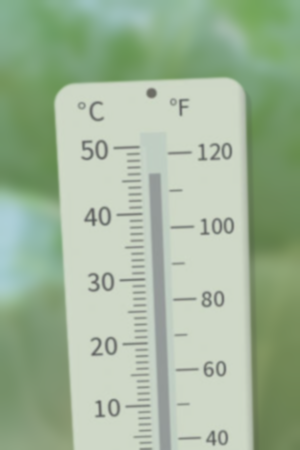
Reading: 46 °C
